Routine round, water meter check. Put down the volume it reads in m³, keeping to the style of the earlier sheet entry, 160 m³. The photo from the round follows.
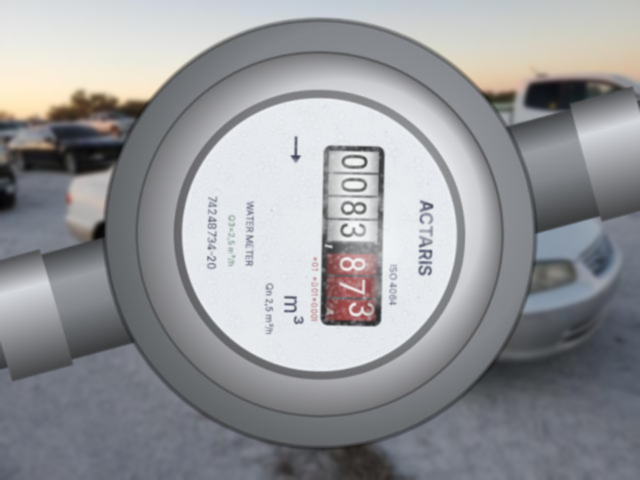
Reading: 83.873 m³
